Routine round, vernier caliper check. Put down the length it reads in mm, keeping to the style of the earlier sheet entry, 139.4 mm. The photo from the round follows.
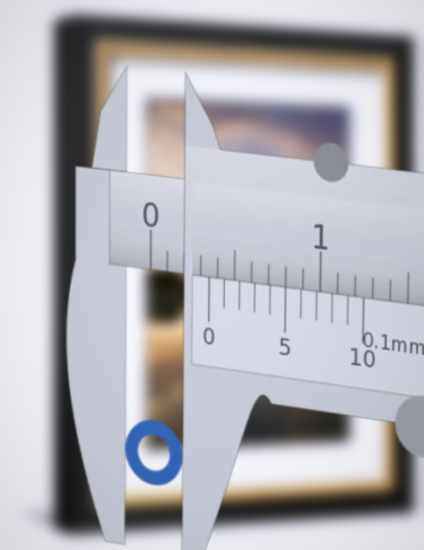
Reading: 3.5 mm
